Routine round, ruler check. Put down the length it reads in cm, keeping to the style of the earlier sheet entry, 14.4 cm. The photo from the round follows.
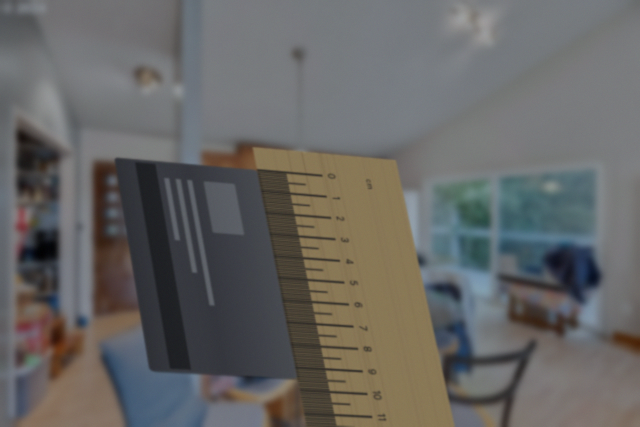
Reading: 9.5 cm
